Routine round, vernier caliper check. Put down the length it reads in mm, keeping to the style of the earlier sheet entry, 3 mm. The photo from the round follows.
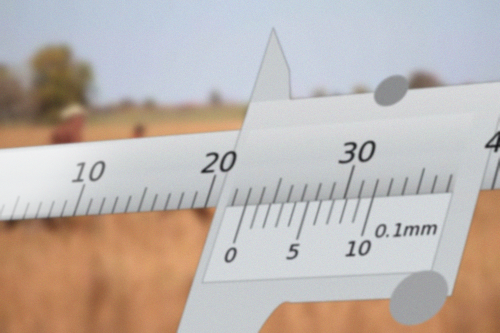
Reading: 23.0 mm
